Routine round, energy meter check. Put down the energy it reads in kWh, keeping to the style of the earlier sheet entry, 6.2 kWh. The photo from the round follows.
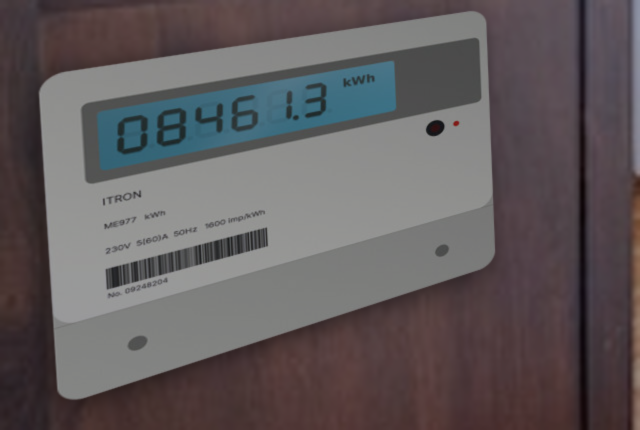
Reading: 8461.3 kWh
